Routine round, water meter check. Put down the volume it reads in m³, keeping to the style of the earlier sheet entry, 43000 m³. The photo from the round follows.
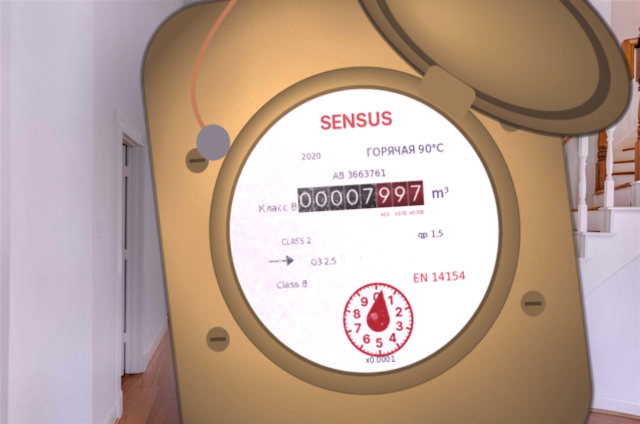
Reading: 7.9970 m³
